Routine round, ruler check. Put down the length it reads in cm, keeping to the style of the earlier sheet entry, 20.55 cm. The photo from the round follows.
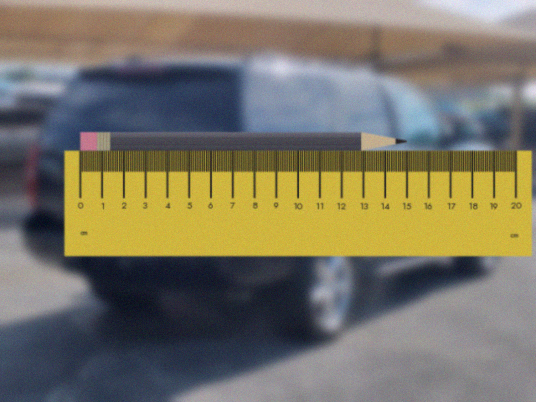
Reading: 15 cm
